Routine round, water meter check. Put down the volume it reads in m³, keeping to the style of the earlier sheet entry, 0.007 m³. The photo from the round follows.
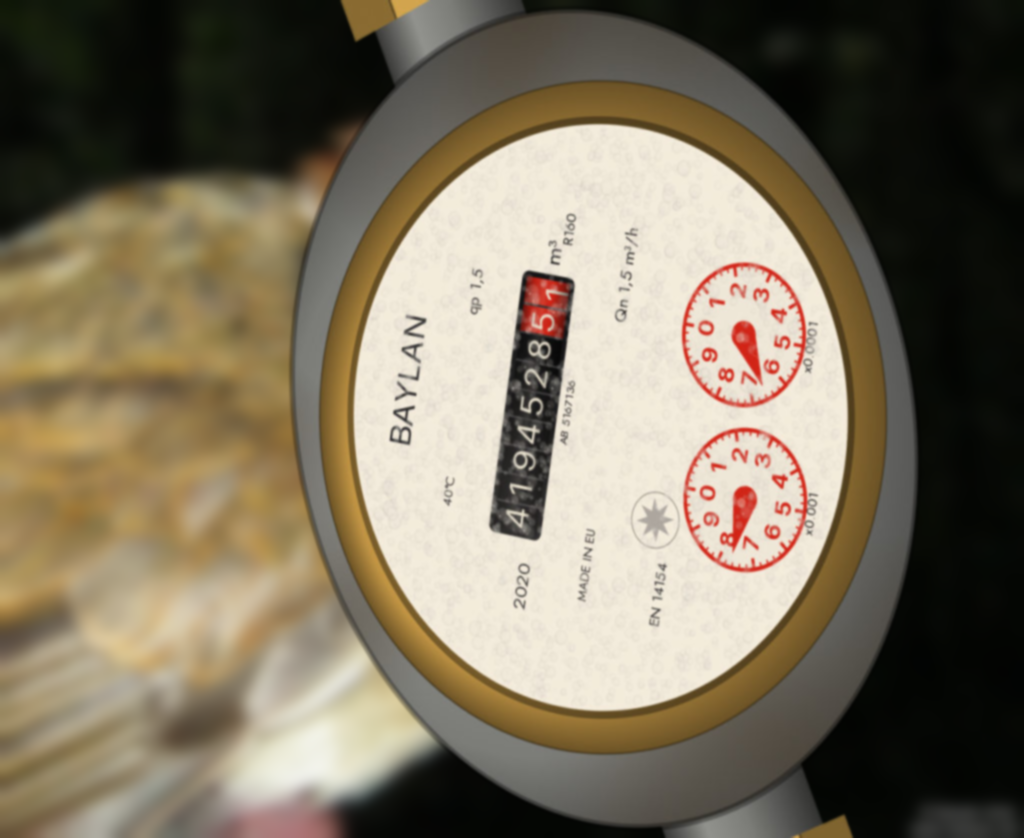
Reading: 4194528.5076 m³
